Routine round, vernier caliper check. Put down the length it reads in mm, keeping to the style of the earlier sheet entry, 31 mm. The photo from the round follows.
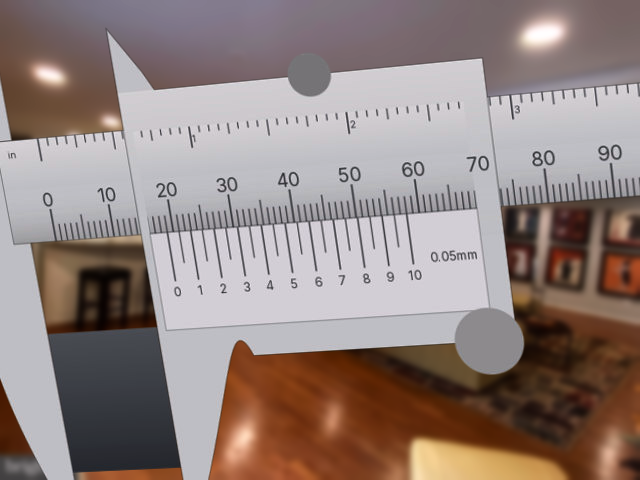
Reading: 19.0 mm
